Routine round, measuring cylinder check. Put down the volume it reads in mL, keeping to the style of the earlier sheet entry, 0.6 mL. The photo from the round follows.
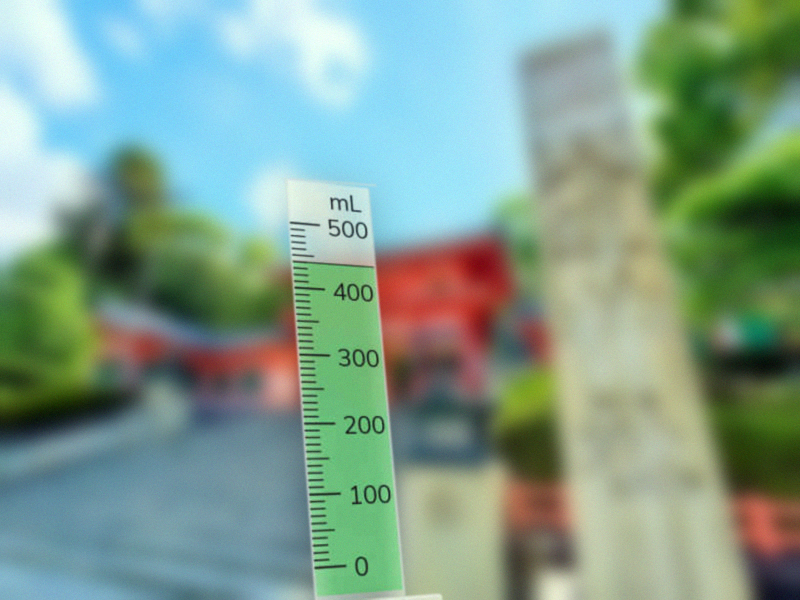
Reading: 440 mL
